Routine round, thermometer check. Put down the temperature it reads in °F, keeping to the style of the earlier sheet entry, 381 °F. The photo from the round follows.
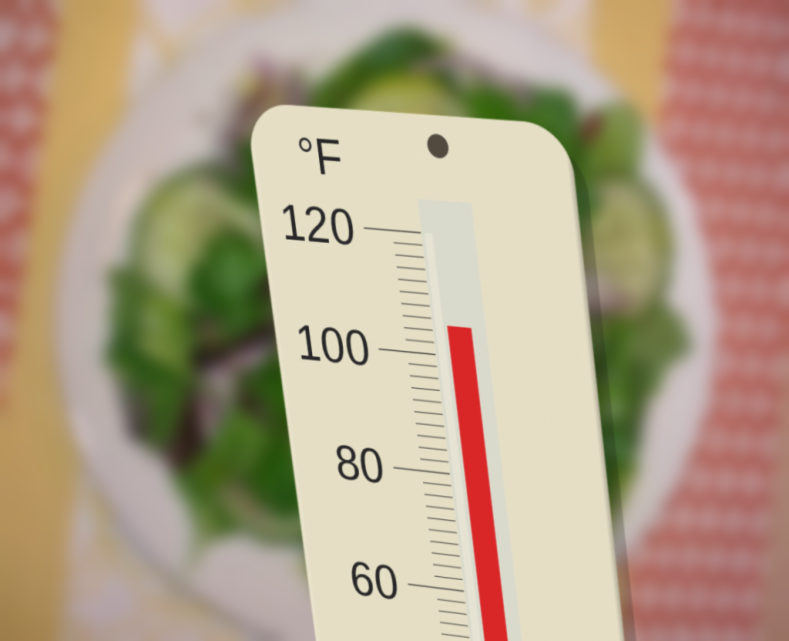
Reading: 105 °F
